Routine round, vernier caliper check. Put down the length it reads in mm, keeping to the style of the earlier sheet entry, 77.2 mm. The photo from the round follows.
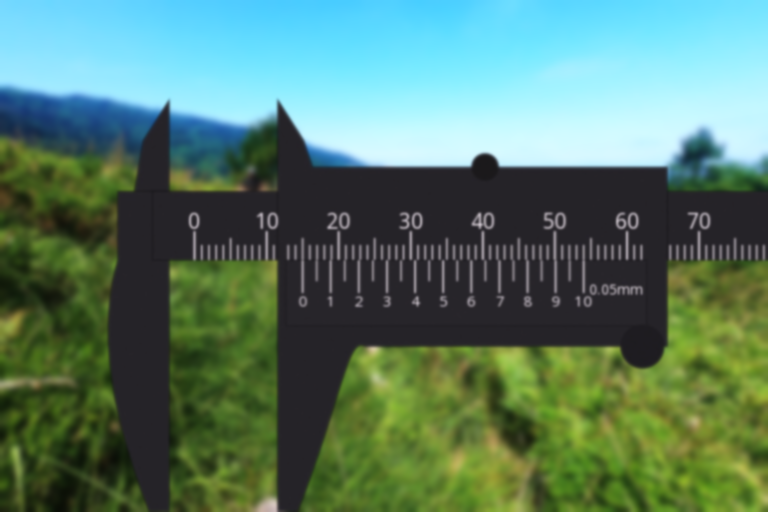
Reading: 15.0 mm
